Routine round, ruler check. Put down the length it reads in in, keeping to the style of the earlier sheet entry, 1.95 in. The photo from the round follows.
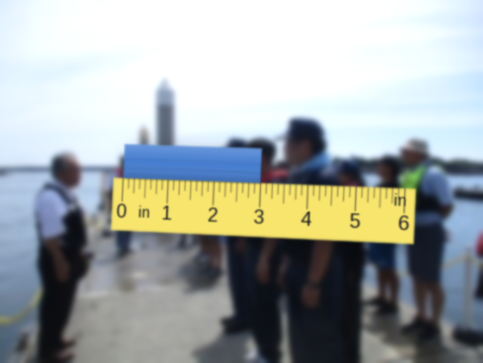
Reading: 3 in
